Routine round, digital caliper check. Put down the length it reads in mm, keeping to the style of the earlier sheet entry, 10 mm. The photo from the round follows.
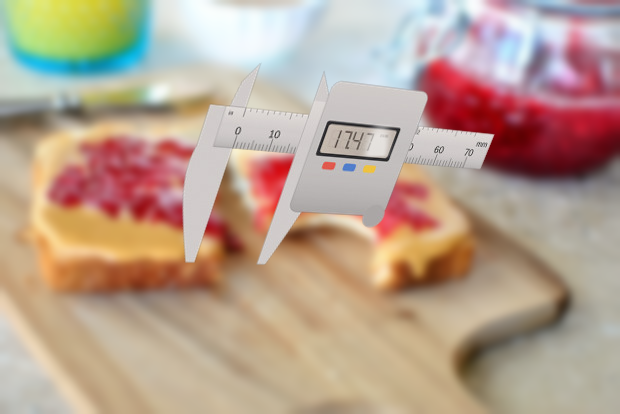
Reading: 17.47 mm
